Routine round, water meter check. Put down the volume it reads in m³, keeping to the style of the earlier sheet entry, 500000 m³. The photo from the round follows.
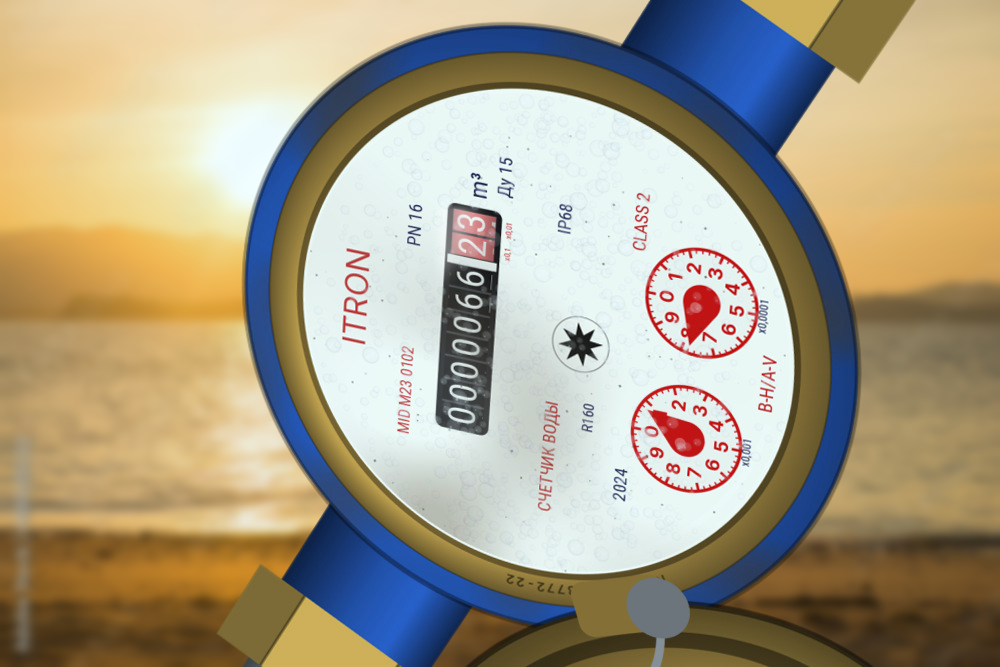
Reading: 66.2307 m³
